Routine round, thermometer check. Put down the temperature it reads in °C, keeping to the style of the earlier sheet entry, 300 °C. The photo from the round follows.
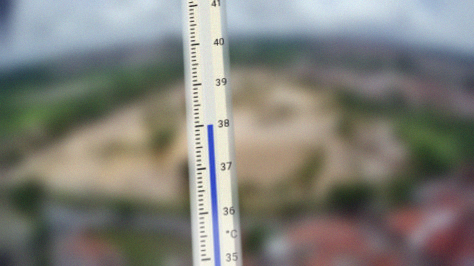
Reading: 38 °C
